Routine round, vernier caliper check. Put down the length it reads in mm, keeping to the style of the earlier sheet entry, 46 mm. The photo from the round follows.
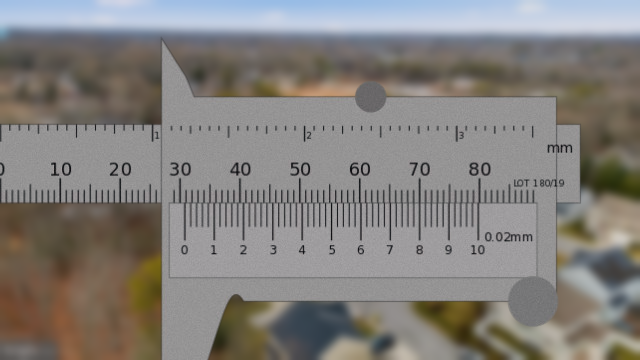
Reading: 30.8 mm
